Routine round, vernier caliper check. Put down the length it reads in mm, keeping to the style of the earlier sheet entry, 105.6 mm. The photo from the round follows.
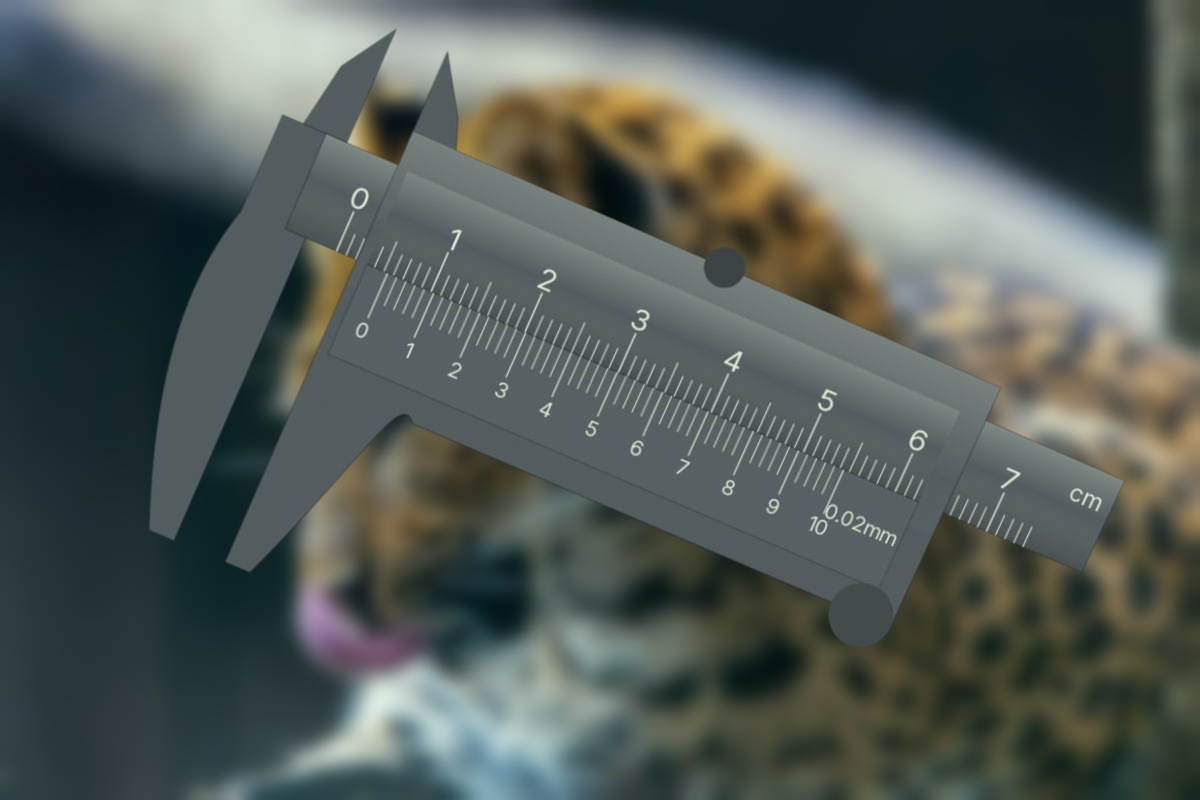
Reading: 5.4 mm
